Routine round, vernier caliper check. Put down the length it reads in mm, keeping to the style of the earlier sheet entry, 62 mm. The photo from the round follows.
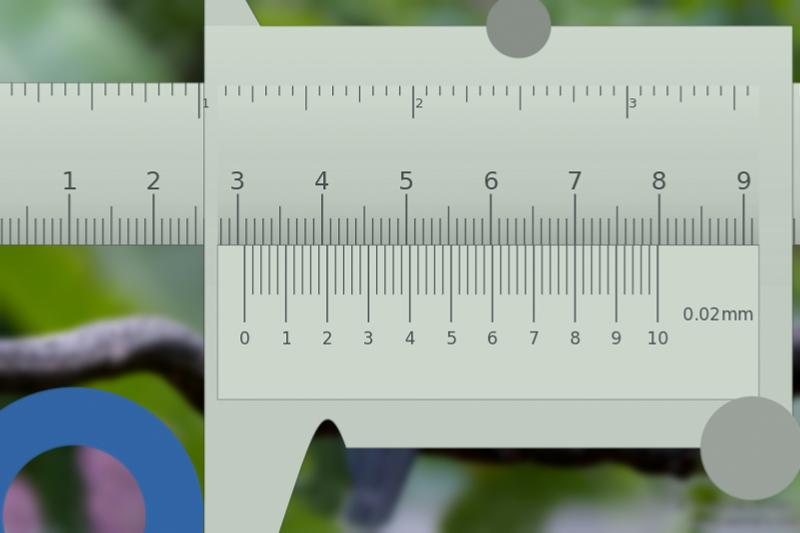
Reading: 30.8 mm
